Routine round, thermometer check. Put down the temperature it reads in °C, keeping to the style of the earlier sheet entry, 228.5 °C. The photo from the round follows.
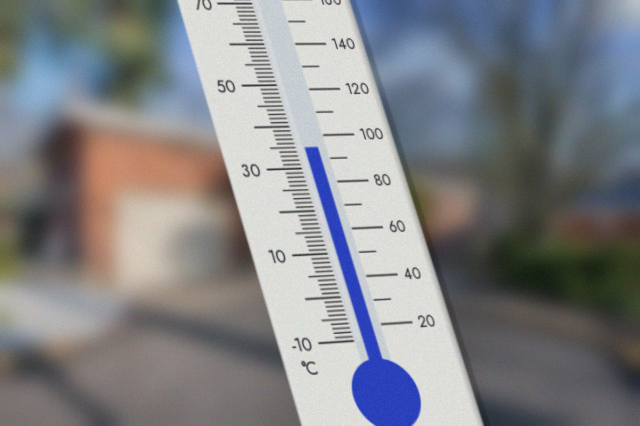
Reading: 35 °C
